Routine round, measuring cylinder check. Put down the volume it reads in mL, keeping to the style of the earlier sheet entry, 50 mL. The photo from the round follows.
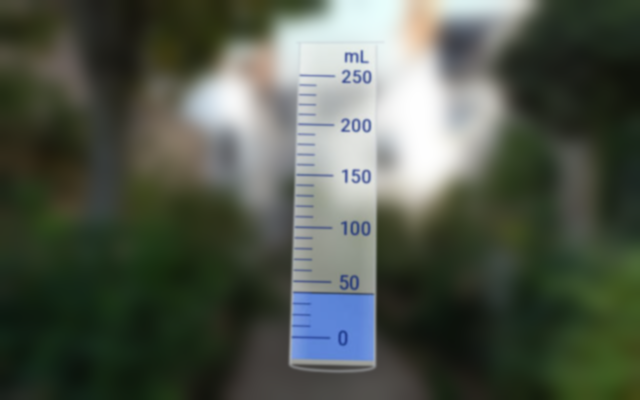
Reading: 40 mL
